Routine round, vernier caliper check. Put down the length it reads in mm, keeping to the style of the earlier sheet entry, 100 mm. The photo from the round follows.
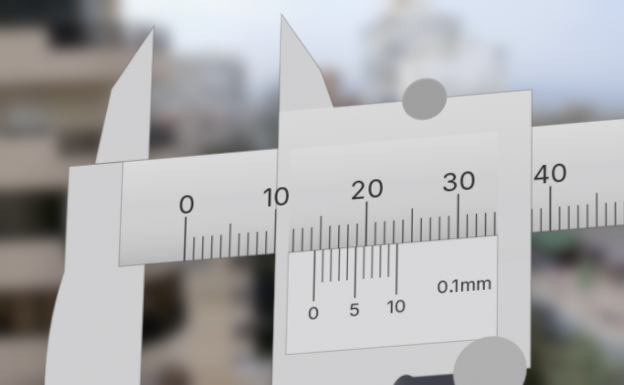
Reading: 14.4 mm
